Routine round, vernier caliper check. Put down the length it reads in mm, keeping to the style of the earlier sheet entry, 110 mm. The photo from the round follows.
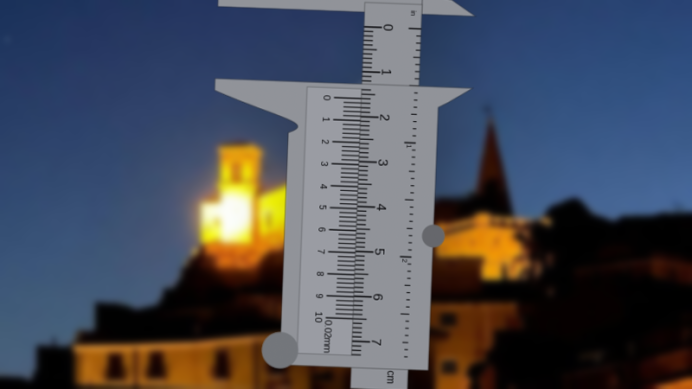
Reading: 16.0 mm
